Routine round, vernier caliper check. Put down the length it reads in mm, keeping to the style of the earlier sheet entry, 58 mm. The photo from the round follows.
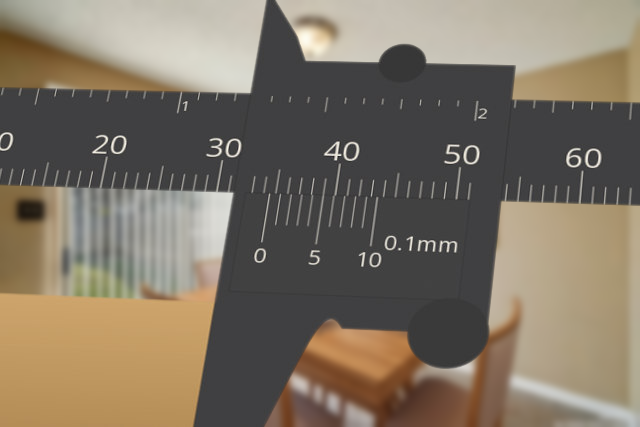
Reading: 34.5 mm
